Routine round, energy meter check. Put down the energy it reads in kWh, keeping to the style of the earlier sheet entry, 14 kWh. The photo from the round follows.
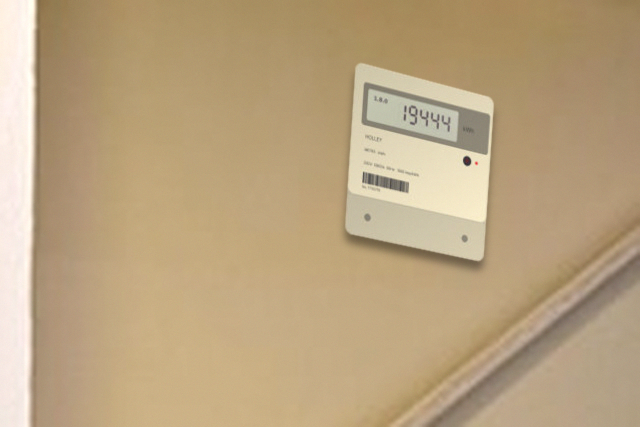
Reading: 19444 kWh
